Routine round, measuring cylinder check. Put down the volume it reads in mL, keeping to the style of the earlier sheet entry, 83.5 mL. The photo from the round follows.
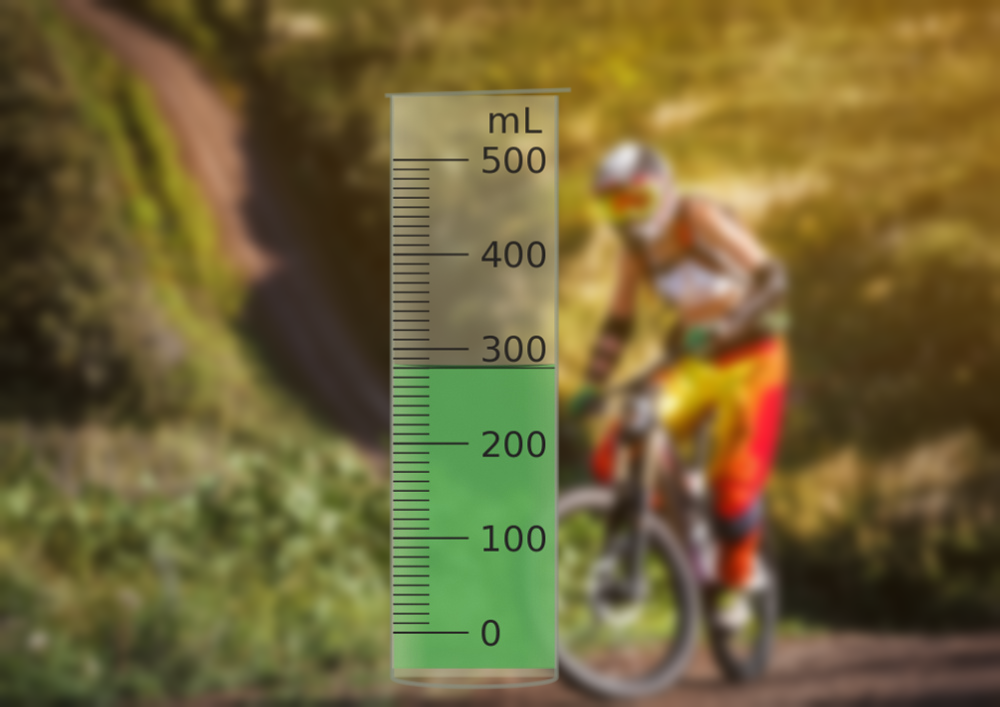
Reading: 280 mL
